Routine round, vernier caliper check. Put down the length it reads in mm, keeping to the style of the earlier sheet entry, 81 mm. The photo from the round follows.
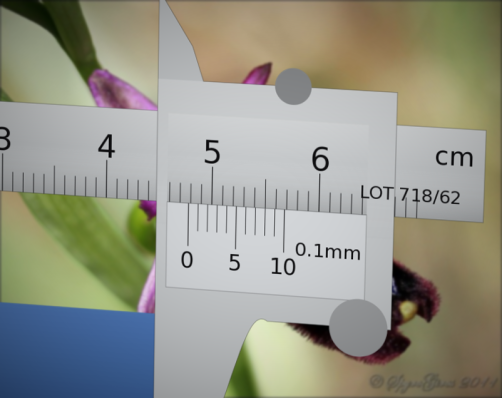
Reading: 47.8 mm
